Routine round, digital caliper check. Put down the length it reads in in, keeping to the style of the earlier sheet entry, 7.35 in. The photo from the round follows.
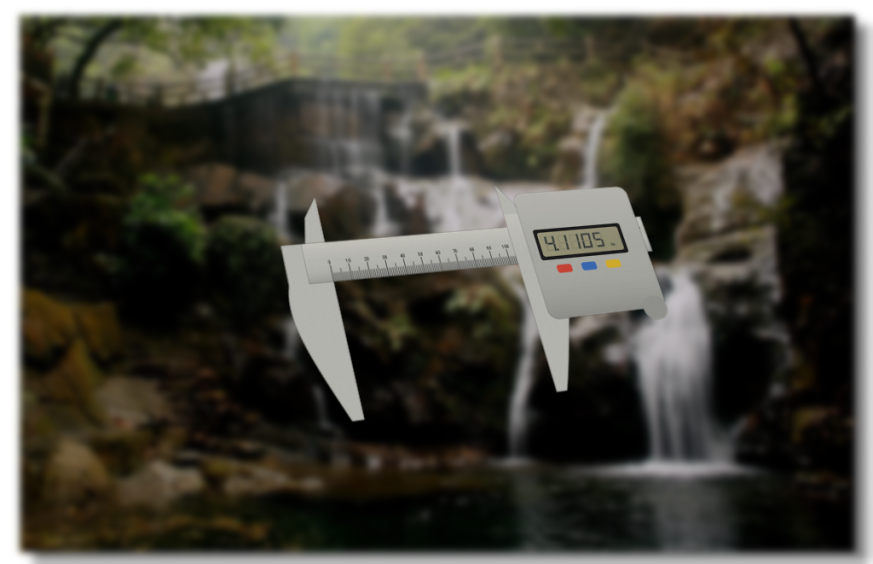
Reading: 4.1105 in
